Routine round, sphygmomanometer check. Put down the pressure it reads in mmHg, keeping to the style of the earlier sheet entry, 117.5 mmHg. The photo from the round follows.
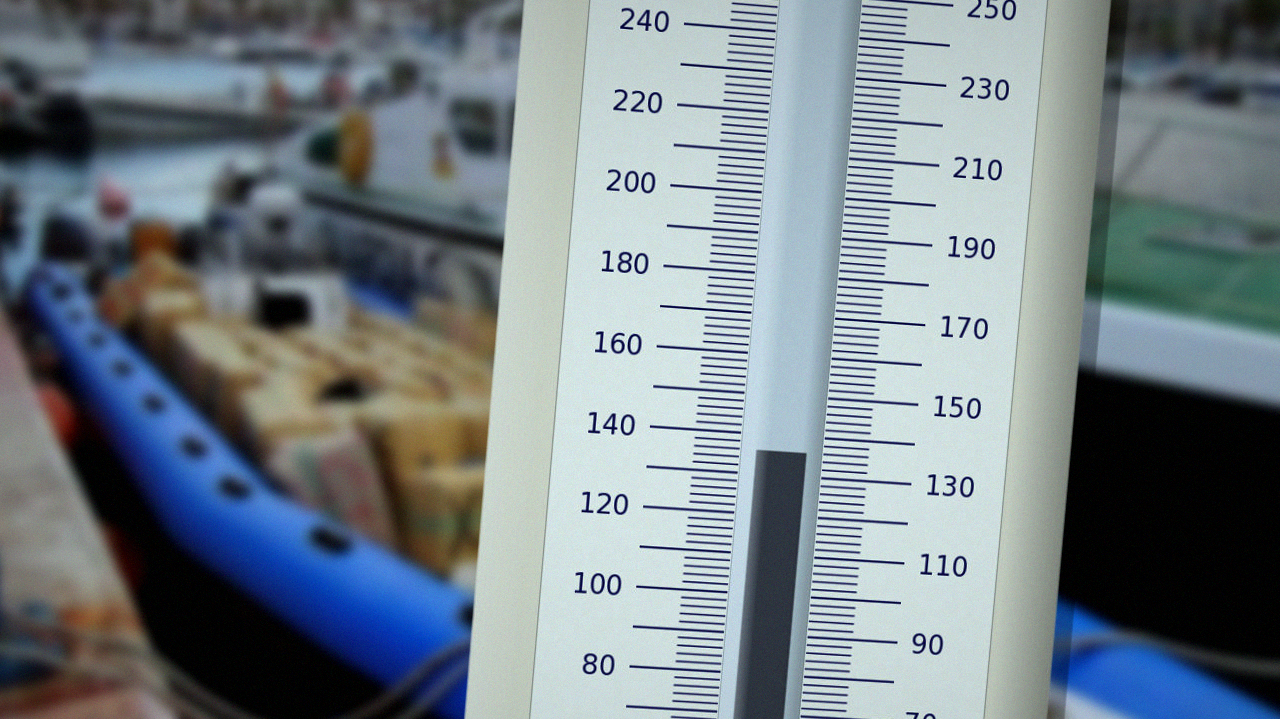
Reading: 136 mmHg
